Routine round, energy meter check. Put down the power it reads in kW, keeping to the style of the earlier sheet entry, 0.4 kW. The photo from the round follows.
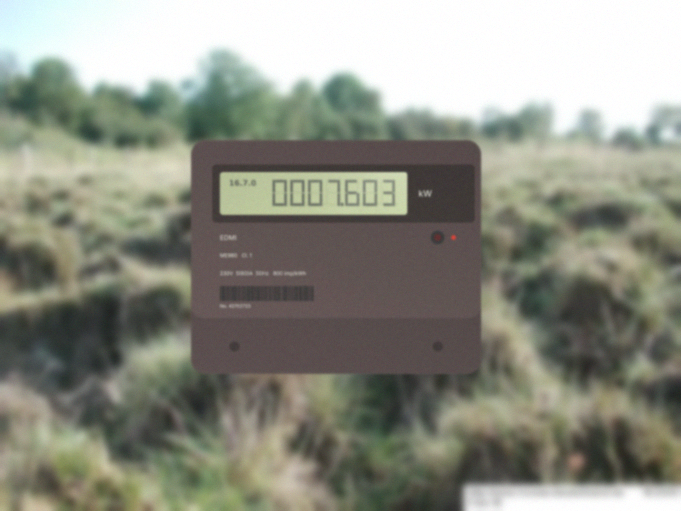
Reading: 7.603 kW
